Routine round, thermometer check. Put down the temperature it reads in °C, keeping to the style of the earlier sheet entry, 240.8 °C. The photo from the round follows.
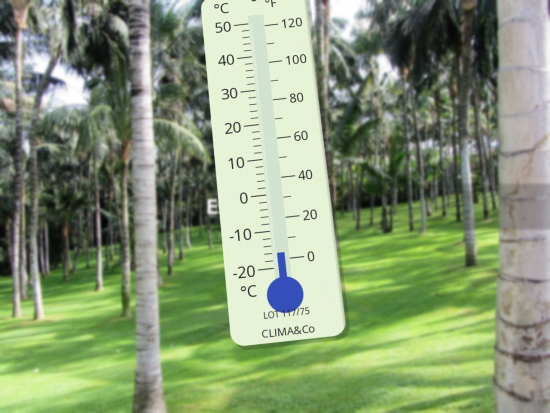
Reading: -16 °C
